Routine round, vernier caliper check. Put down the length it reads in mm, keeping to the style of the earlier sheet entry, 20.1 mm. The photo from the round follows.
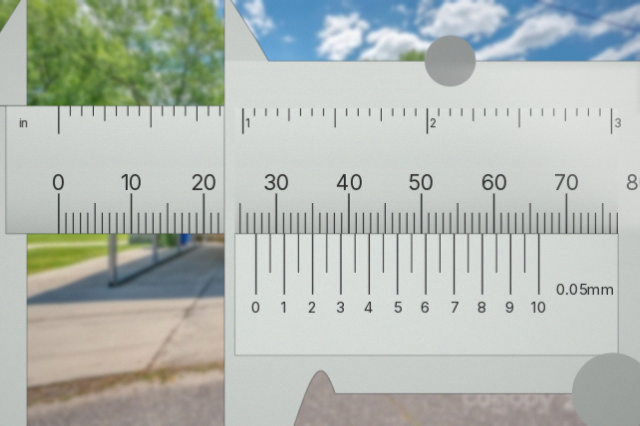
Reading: 27.2 mm
